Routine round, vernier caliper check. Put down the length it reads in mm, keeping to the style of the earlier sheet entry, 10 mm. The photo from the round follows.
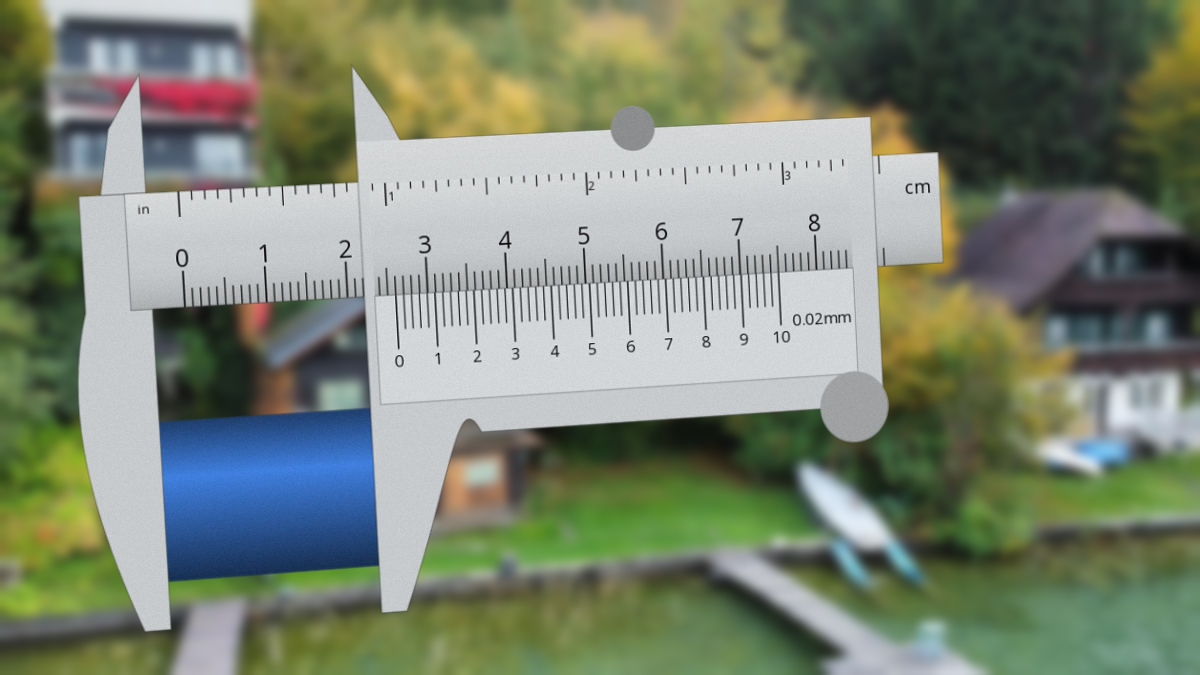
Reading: 26.0 mm
